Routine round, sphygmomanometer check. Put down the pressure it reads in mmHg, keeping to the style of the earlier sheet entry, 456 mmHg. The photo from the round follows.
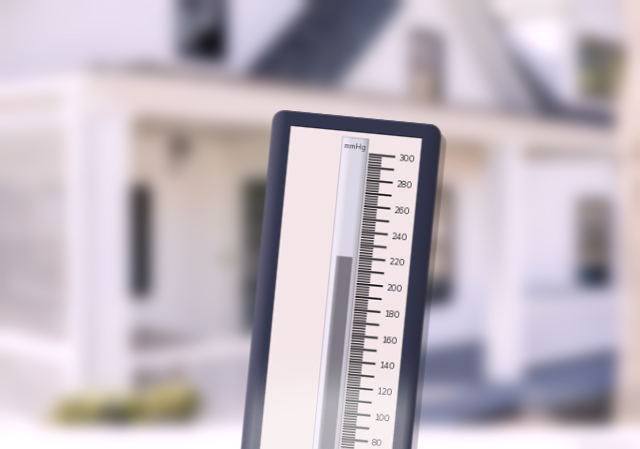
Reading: 220 mmHg
